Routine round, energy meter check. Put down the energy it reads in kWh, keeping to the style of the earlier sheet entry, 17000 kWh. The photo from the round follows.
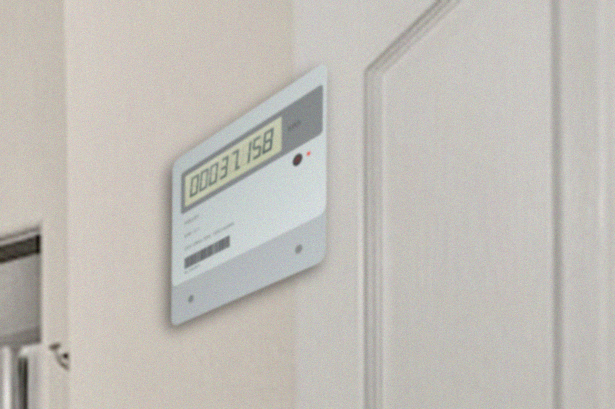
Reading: 37.158 kWh
